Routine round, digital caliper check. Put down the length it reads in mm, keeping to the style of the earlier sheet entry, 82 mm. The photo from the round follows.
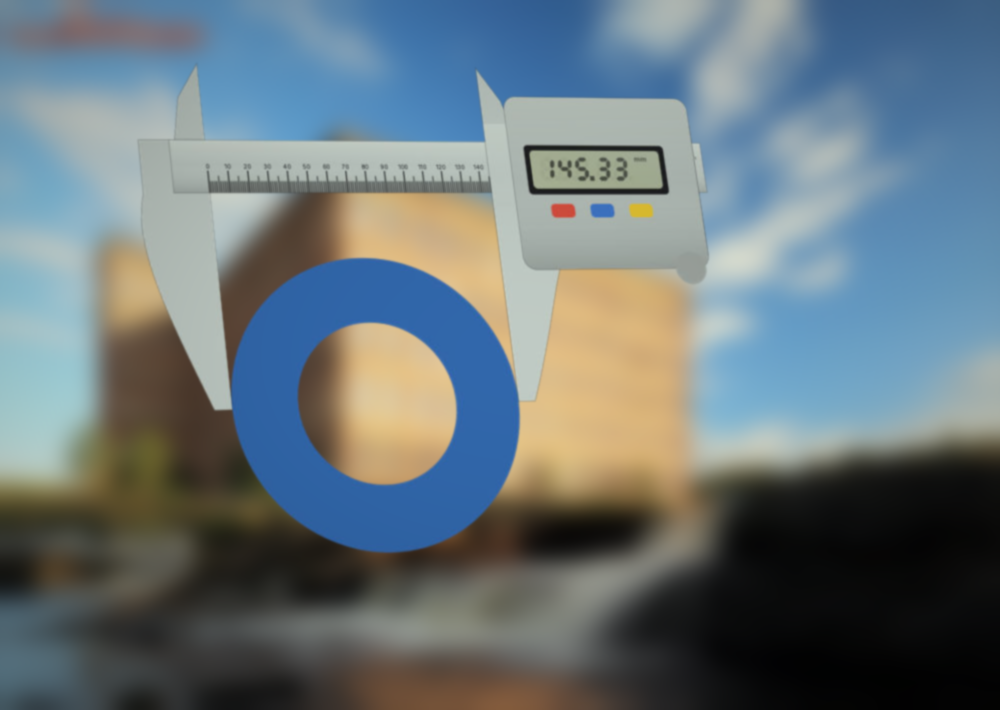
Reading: 145.33 mm
